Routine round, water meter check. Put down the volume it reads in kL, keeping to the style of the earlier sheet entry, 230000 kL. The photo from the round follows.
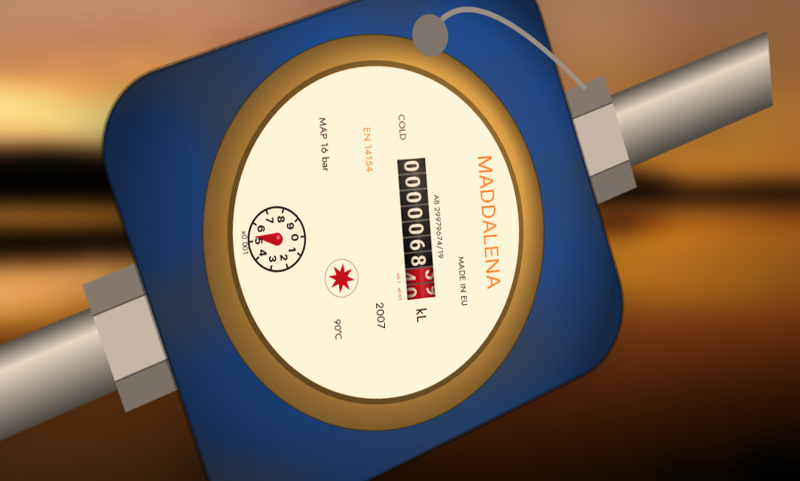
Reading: 68.395 kL
